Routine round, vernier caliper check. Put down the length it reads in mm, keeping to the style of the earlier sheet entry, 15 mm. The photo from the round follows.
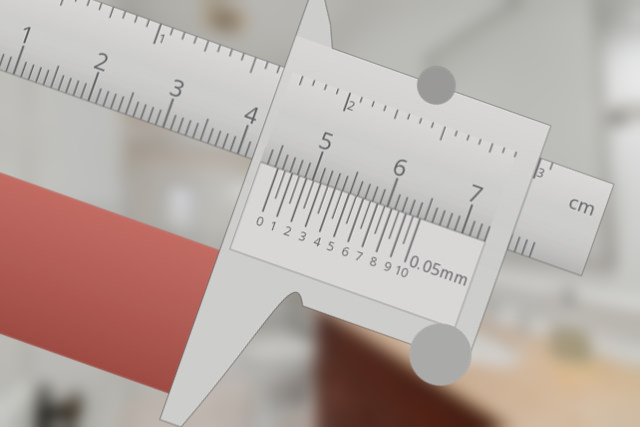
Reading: 45.4 mm
